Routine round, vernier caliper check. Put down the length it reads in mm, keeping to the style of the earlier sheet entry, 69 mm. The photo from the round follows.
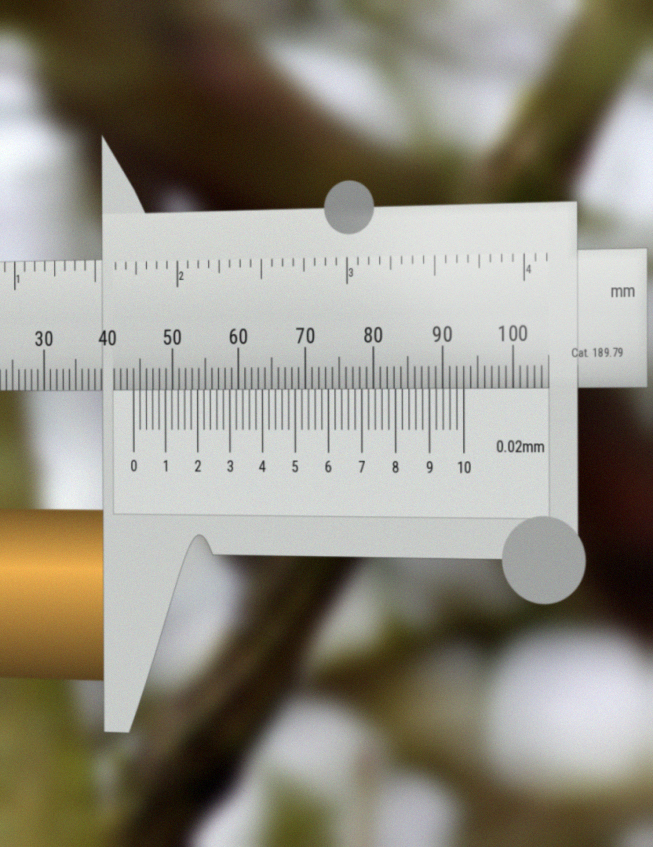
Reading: 44.0 mm
